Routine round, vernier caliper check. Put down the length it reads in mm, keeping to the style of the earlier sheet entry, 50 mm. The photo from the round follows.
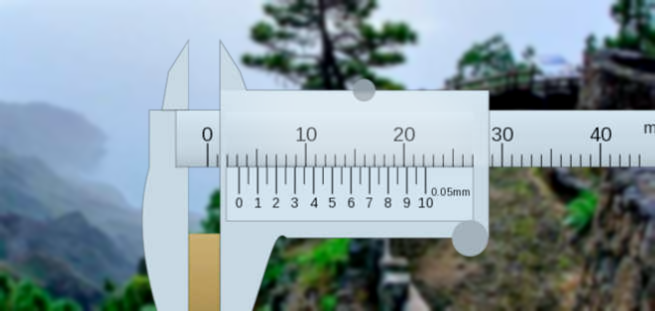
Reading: 3.2 mm
